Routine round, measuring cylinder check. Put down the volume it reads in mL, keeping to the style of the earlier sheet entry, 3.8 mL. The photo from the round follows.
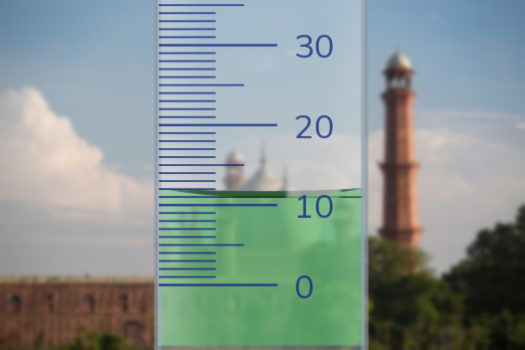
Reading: 11 mL
